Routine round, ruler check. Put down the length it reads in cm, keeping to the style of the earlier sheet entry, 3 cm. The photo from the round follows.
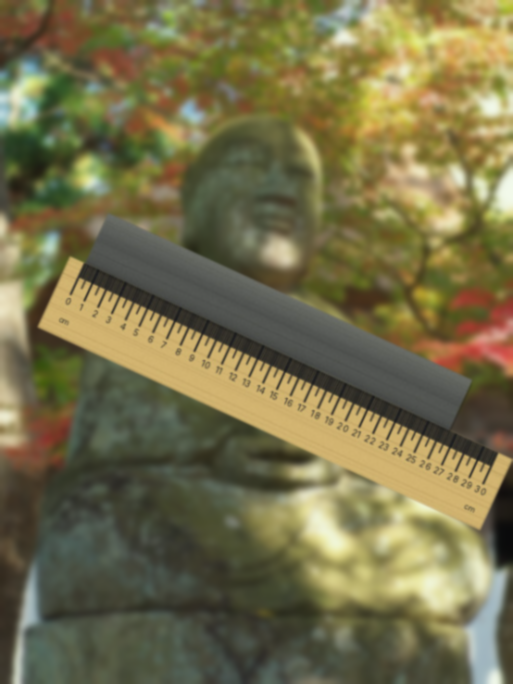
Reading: 26.5 cm
